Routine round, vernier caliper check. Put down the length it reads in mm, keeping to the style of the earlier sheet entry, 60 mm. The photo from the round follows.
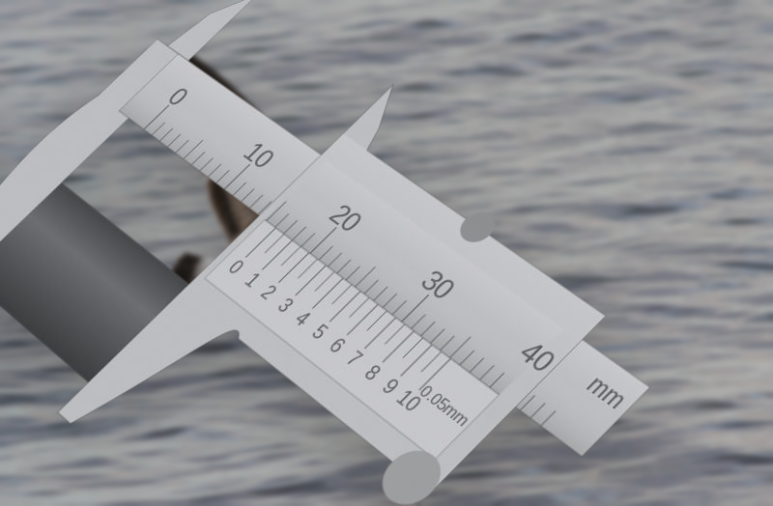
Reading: 16.1 mm
